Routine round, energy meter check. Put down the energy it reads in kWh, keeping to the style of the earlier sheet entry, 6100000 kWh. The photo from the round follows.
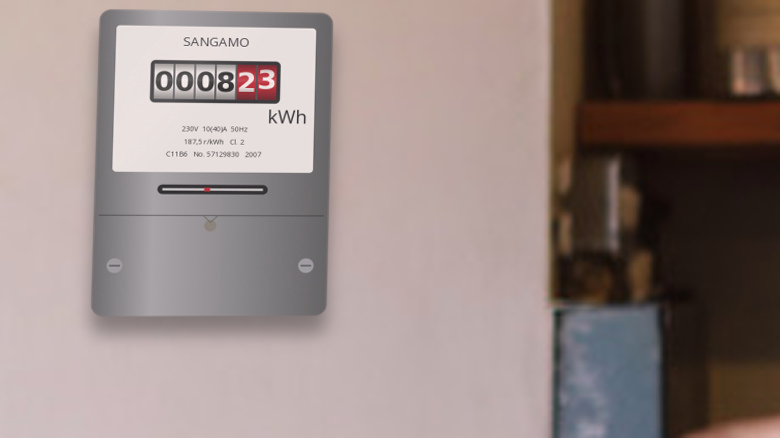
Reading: 8.23 kWh
